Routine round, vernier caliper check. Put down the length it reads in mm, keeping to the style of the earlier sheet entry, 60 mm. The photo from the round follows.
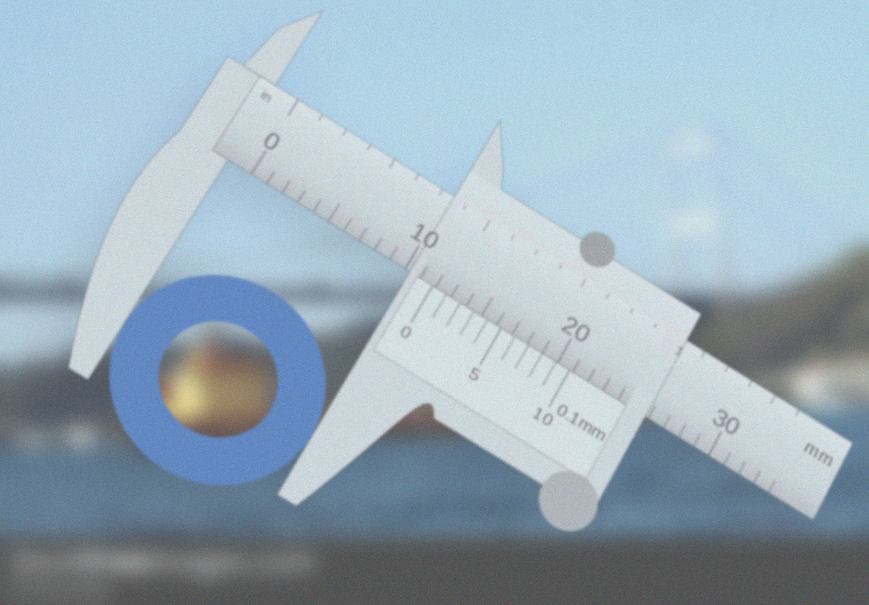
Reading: 11.8 mm
